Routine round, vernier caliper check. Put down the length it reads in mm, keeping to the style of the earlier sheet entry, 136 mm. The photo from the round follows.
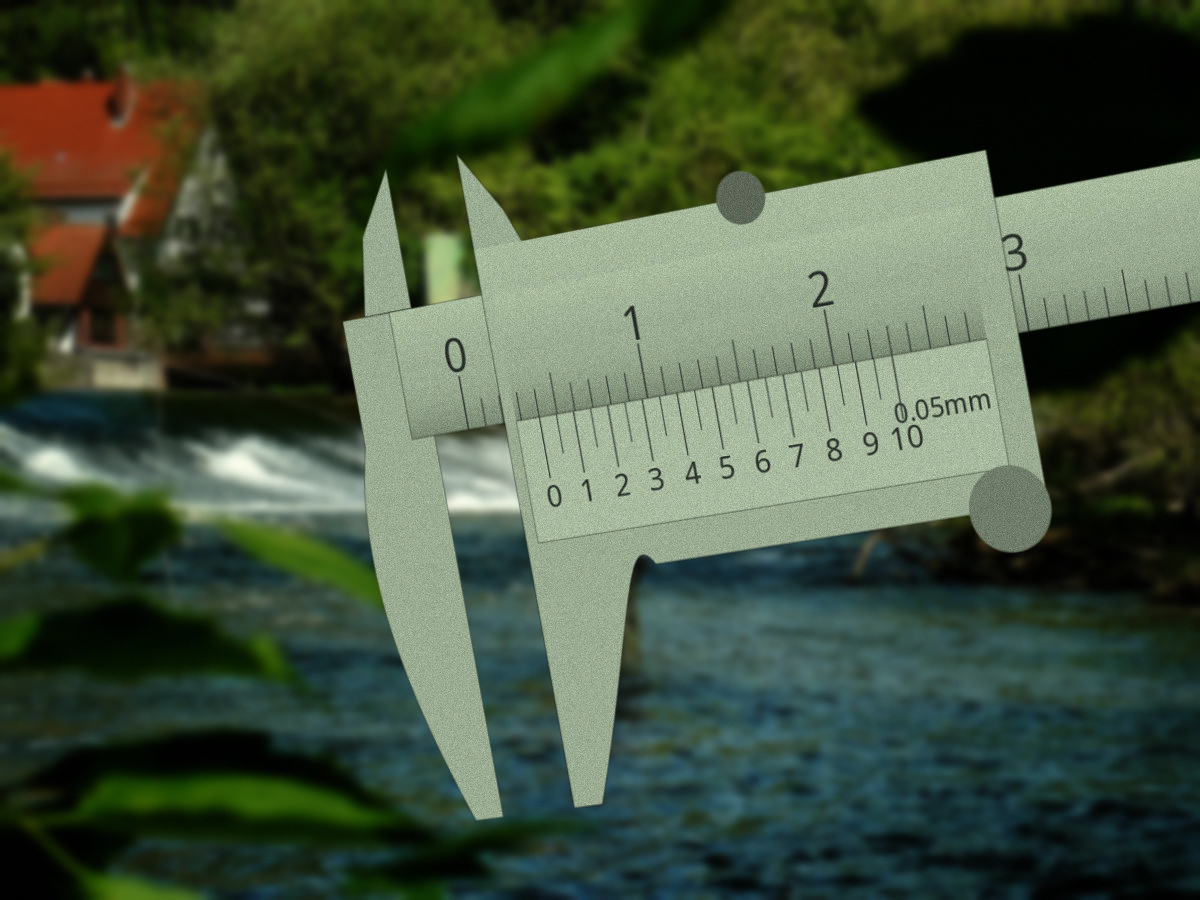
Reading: 4.0 mm
